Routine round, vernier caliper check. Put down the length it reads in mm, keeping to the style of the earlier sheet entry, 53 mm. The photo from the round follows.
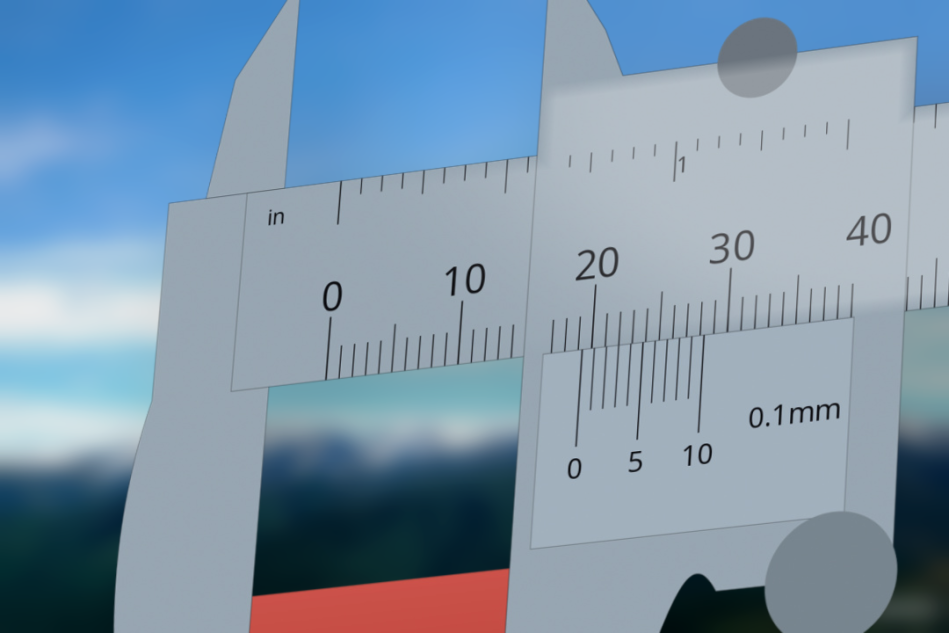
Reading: 19.3 mm
